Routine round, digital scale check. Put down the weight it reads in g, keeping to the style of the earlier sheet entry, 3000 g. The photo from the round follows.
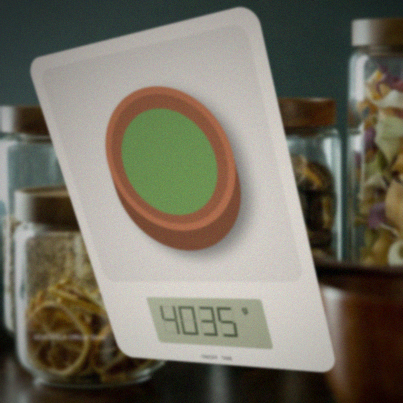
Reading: 4035 g
